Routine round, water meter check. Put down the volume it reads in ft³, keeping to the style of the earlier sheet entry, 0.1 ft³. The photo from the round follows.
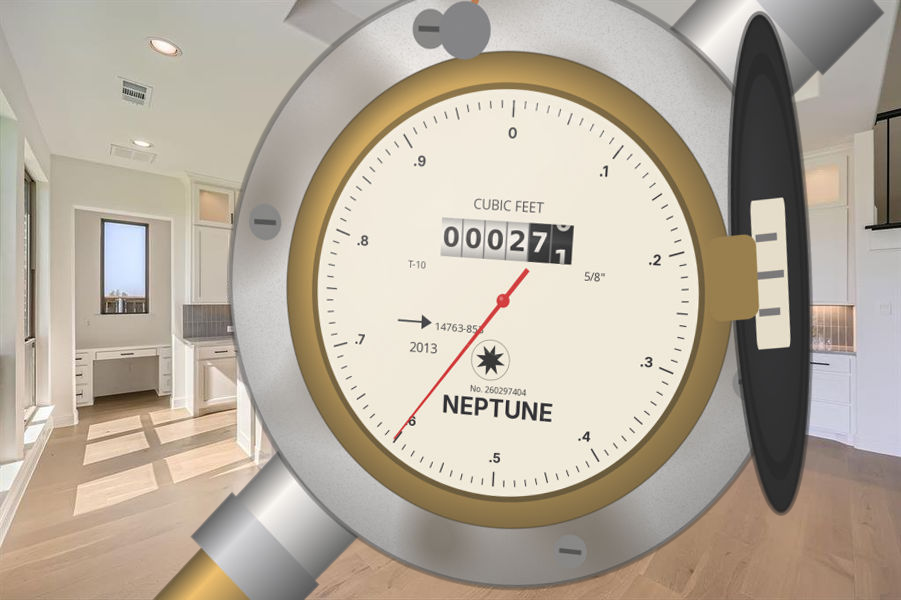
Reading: 270.60 ft³
